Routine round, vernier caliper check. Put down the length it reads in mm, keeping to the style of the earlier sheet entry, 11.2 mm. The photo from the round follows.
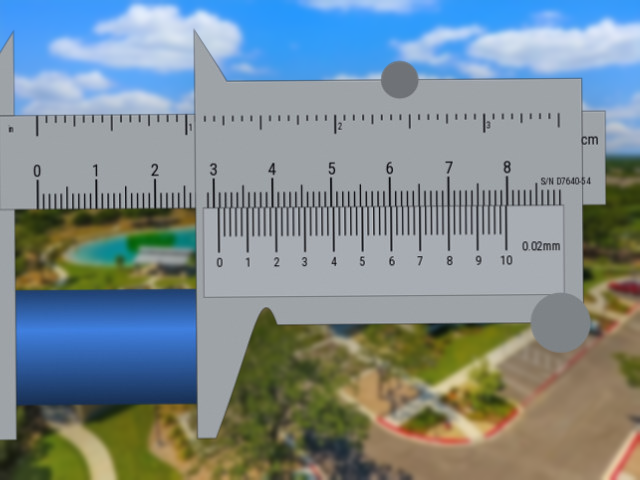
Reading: 30.8 mm
